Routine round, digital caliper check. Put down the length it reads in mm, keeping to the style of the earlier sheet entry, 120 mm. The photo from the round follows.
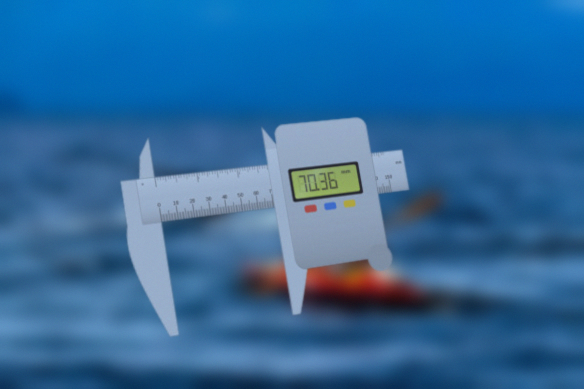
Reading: 70.36 mm
